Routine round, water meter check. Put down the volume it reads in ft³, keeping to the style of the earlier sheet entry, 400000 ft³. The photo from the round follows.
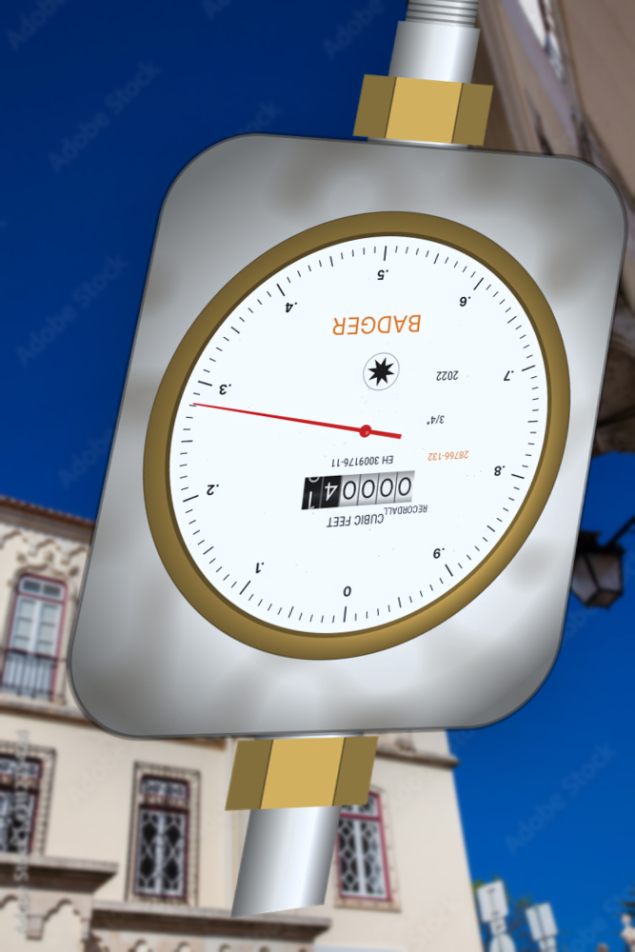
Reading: 41.28 ft³
